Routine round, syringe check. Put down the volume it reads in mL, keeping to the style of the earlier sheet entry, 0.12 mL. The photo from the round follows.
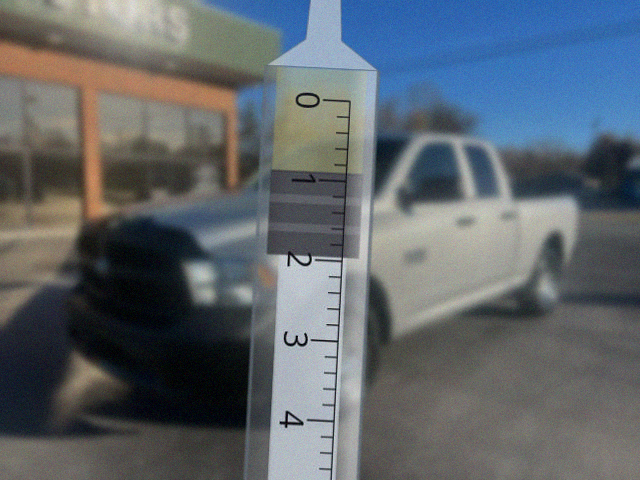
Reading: 0.9 mL
